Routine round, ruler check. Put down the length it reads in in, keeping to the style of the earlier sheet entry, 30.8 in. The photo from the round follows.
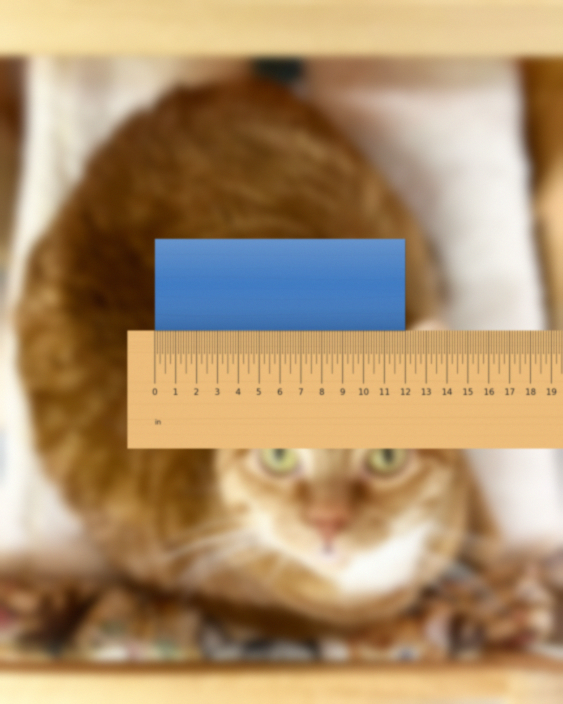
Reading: 12 in
